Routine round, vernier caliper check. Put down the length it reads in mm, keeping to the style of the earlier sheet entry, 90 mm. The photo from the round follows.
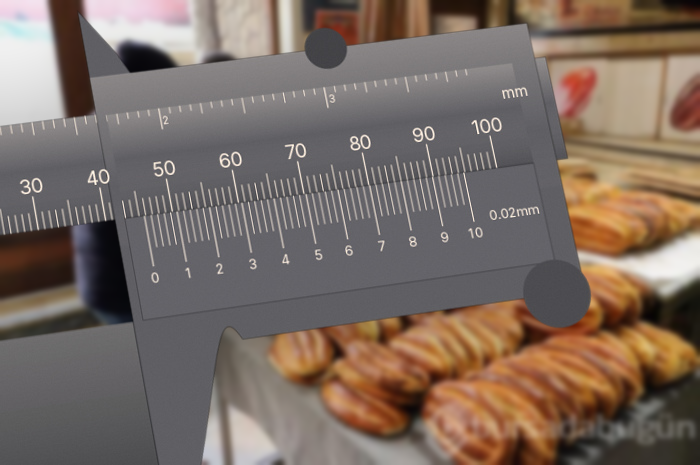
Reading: 45.8 mm
